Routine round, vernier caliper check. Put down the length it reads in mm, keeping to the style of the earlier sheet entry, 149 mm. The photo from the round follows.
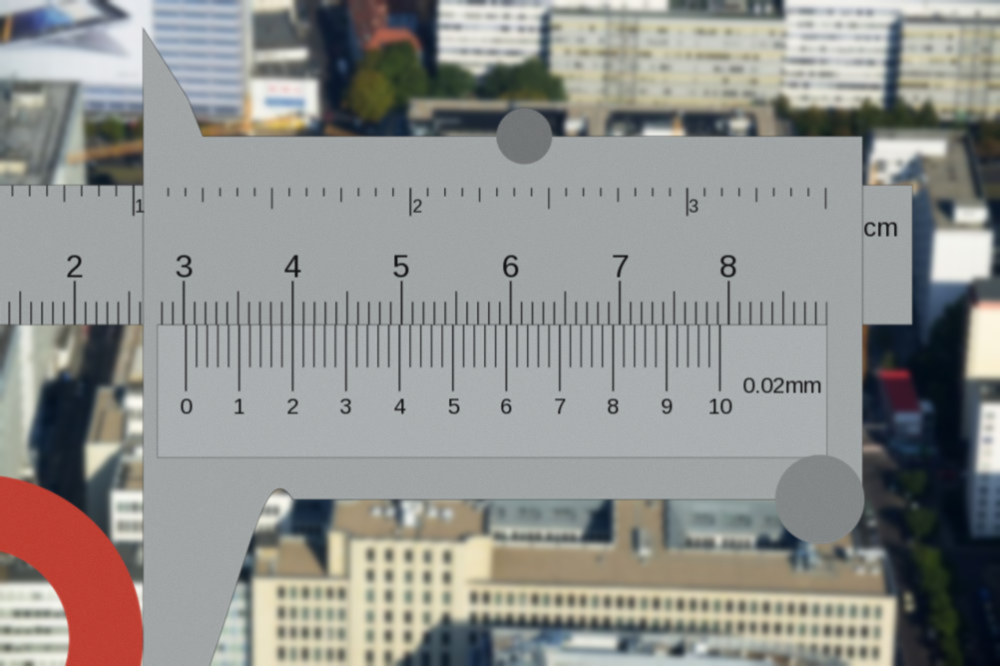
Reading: 30.2 mm
